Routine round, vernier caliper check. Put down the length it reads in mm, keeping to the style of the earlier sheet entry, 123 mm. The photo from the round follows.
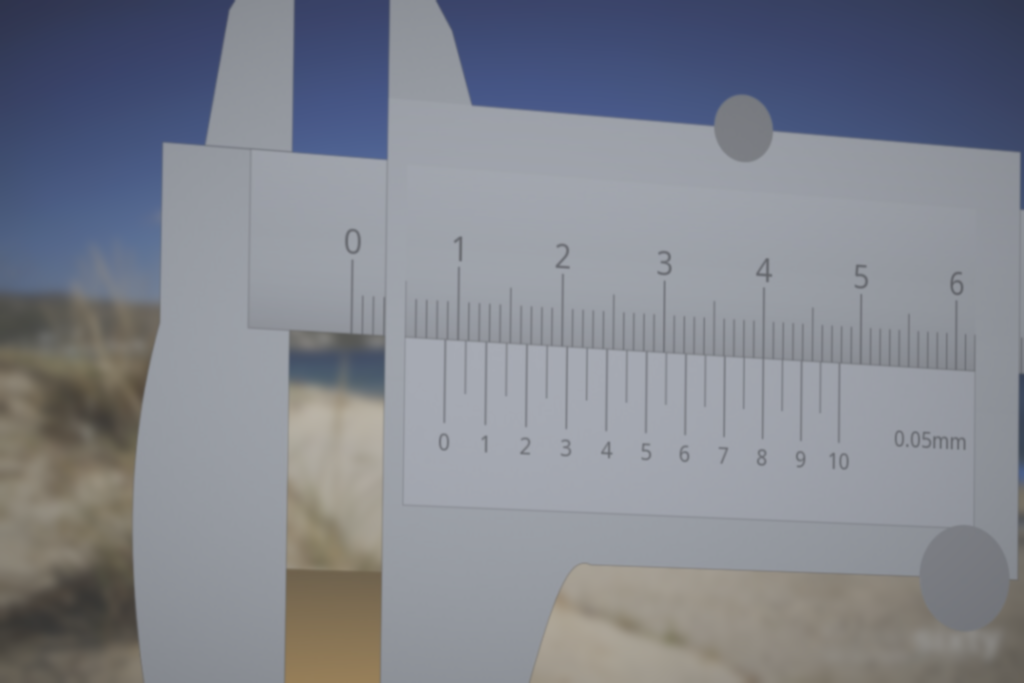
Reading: 8.8 mm
